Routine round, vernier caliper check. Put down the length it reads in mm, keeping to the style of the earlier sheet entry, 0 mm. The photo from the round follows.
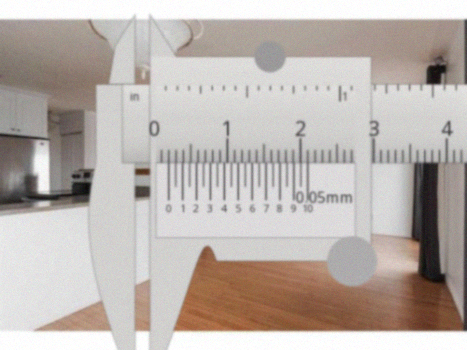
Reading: 2.0 mm
